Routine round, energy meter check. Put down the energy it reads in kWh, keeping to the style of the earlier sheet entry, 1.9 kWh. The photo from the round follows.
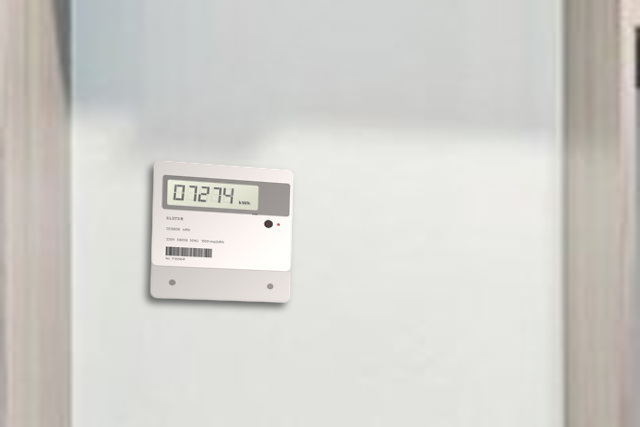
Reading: 7274 kWh
